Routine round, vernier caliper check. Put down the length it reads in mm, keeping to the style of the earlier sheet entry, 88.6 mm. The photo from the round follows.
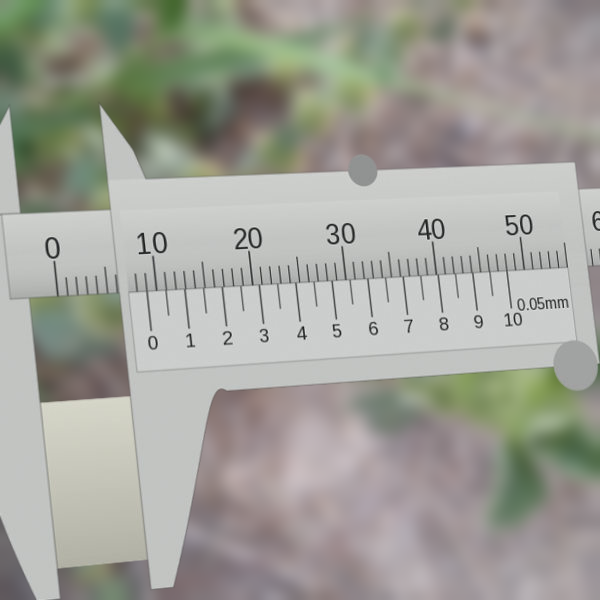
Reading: 9.0 mm
